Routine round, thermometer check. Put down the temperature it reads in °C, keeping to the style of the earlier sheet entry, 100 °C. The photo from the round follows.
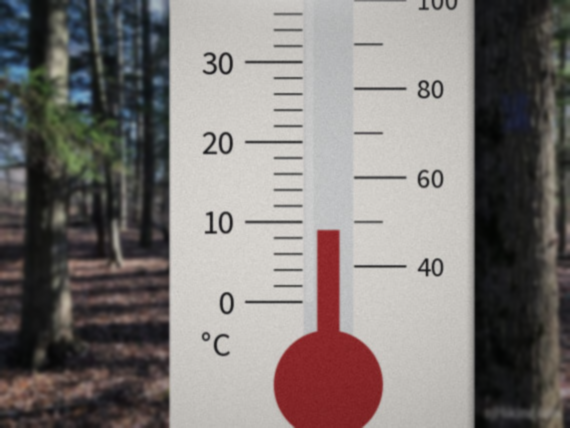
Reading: 9 °C
